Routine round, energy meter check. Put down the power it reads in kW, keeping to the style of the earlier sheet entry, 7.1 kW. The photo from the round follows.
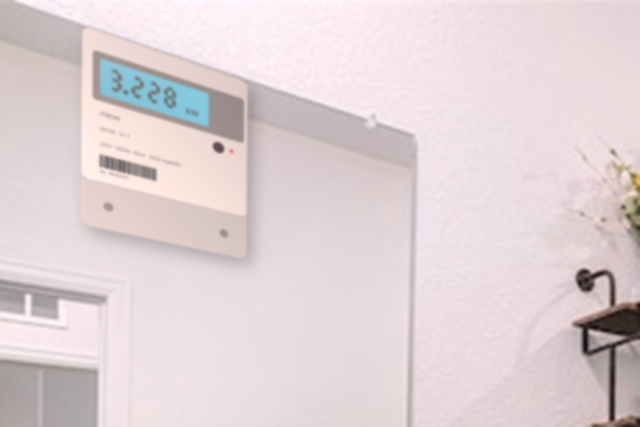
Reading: 3.228 kW
